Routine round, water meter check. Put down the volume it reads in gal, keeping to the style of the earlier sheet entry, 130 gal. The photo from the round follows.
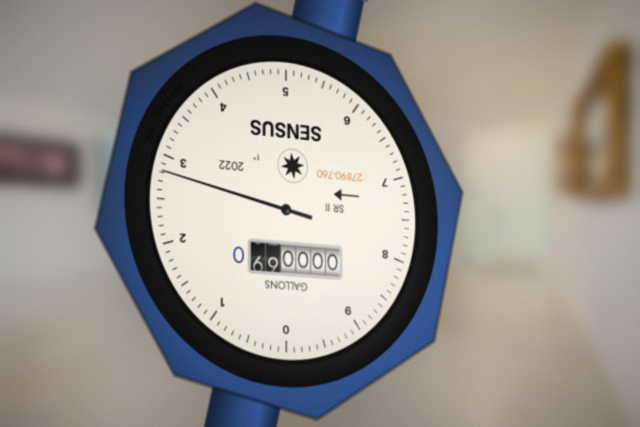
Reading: 692.8 gal
